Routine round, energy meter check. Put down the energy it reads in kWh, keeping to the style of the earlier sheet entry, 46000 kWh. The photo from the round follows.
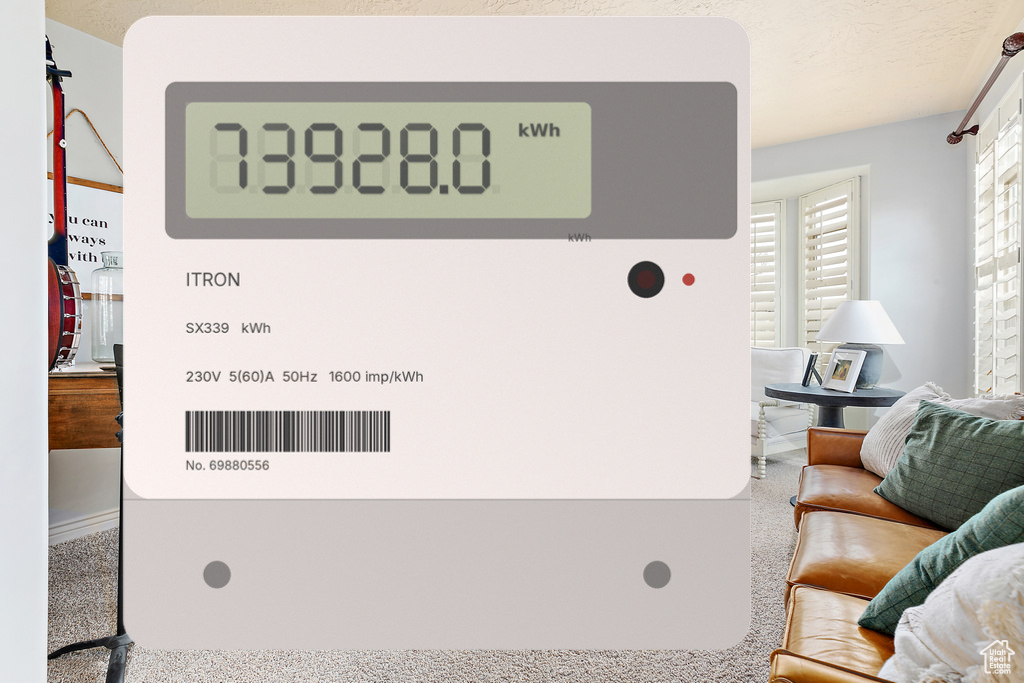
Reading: 73928.0 kWh
